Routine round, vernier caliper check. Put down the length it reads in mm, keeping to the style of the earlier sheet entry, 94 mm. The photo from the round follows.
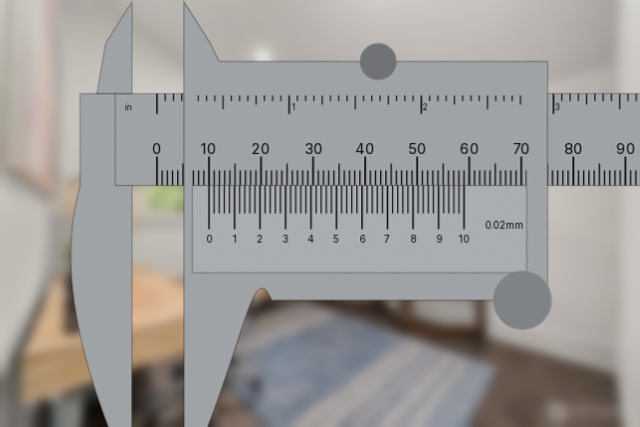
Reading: 10.0 mm
